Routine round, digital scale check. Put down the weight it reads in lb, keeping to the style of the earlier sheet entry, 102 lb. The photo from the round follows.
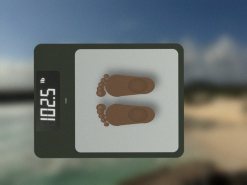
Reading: 102.5 lb
